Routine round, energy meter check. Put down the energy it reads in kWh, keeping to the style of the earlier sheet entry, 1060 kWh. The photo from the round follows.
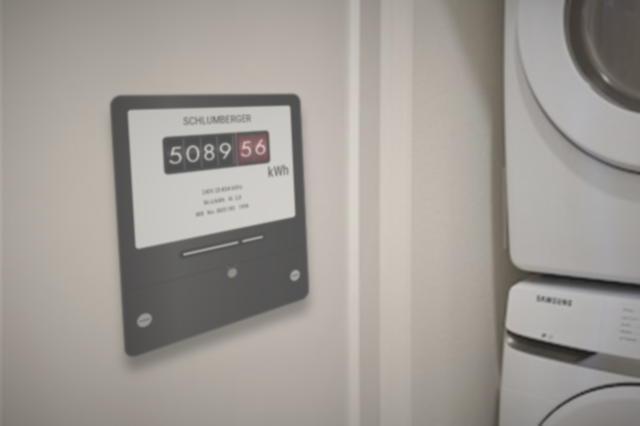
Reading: 5089.56 kWh
